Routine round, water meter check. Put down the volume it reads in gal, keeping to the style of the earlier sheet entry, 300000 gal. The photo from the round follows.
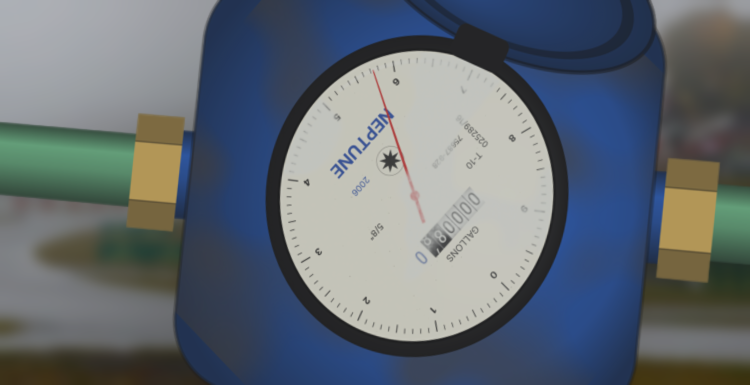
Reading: 875.7 gal
